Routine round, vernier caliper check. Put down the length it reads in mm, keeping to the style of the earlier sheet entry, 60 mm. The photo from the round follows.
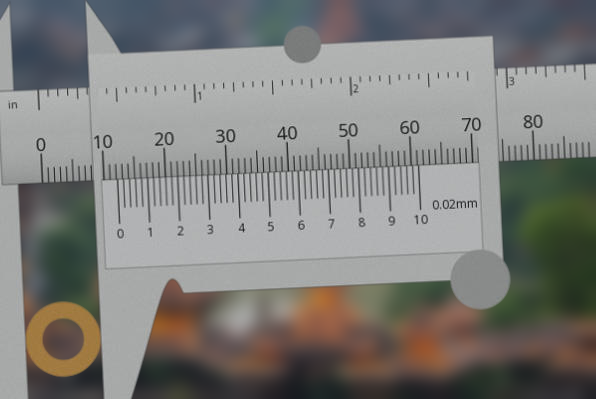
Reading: 12.2 mm
